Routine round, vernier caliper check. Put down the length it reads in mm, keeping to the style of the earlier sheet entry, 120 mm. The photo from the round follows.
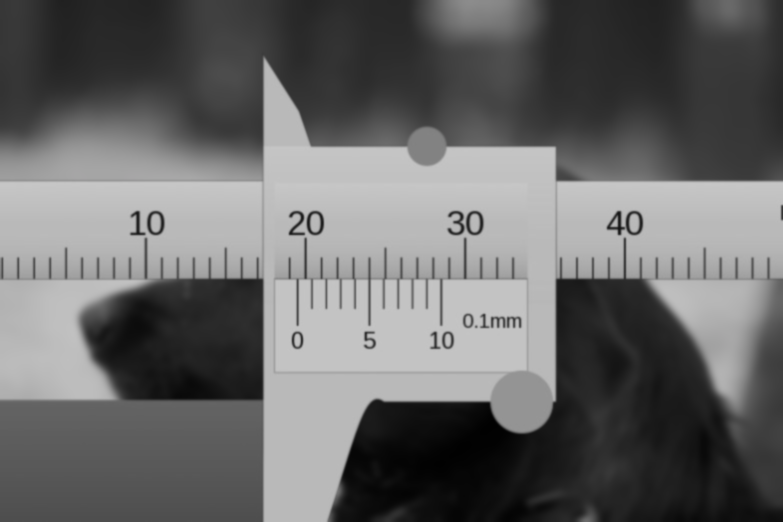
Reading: 19.5 mm
